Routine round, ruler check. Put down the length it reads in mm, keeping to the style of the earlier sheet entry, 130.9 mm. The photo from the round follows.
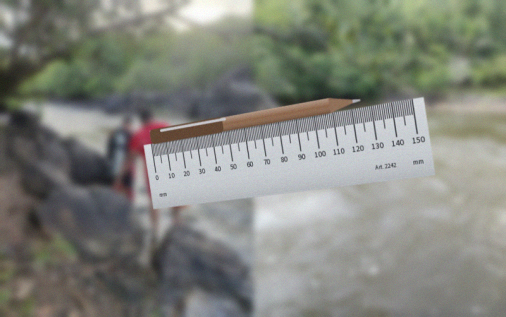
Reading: 125 mm
